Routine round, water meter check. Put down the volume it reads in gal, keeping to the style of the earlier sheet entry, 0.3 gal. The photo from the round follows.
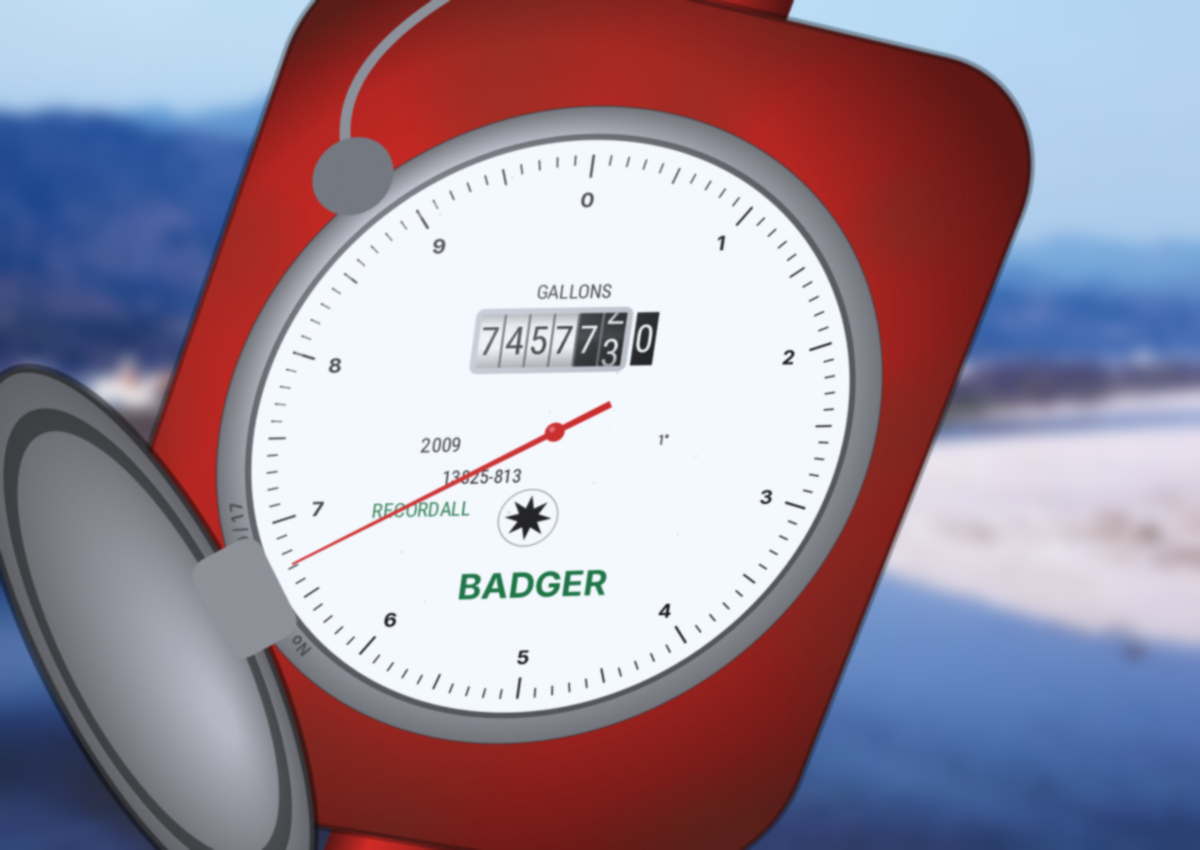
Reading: 7457726.7 gal
